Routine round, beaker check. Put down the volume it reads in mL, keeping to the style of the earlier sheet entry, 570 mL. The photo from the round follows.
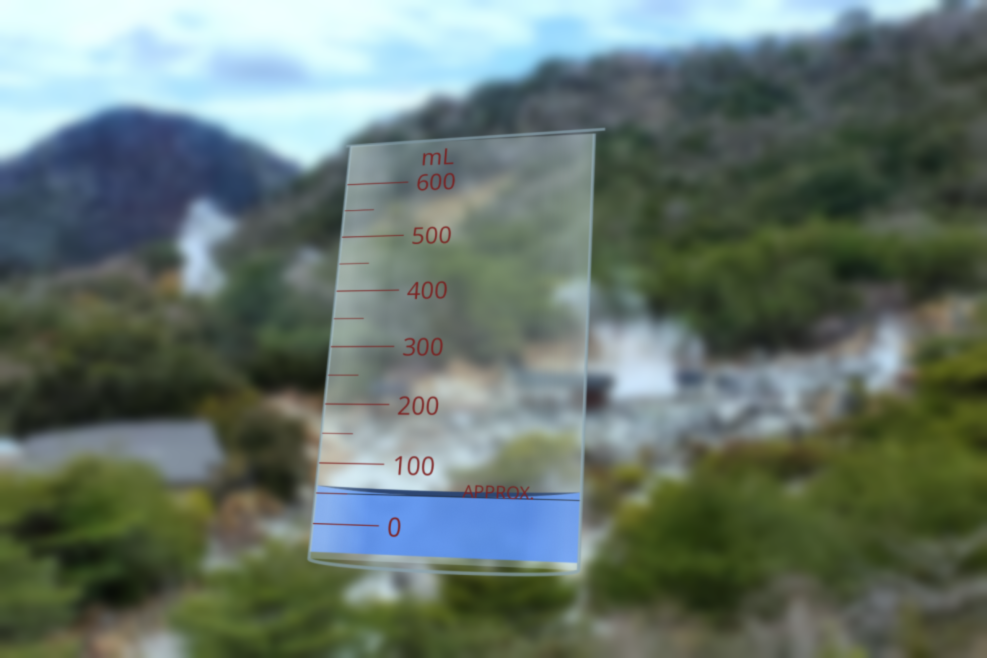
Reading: 50 mL
